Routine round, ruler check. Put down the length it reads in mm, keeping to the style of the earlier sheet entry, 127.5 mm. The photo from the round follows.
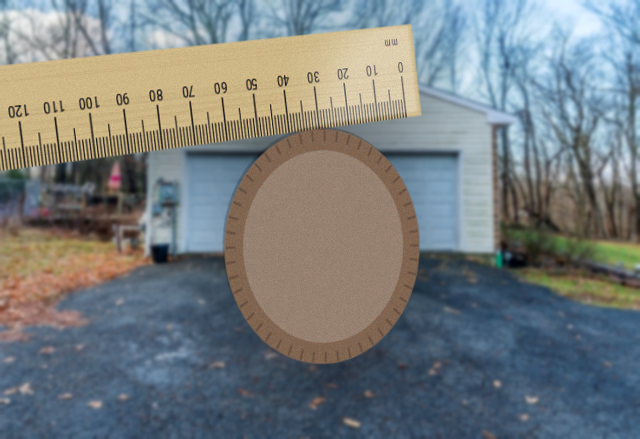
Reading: 65 mm
